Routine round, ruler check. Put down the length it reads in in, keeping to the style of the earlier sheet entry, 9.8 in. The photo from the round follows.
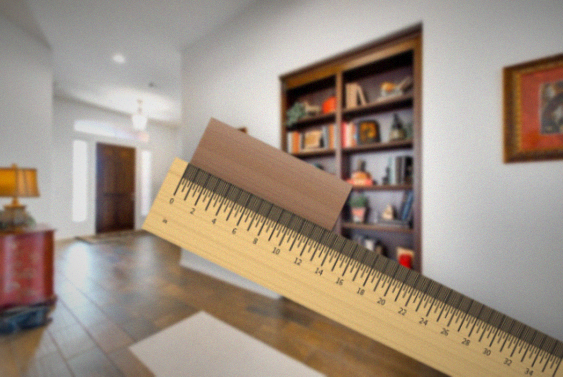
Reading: 13.5 in
